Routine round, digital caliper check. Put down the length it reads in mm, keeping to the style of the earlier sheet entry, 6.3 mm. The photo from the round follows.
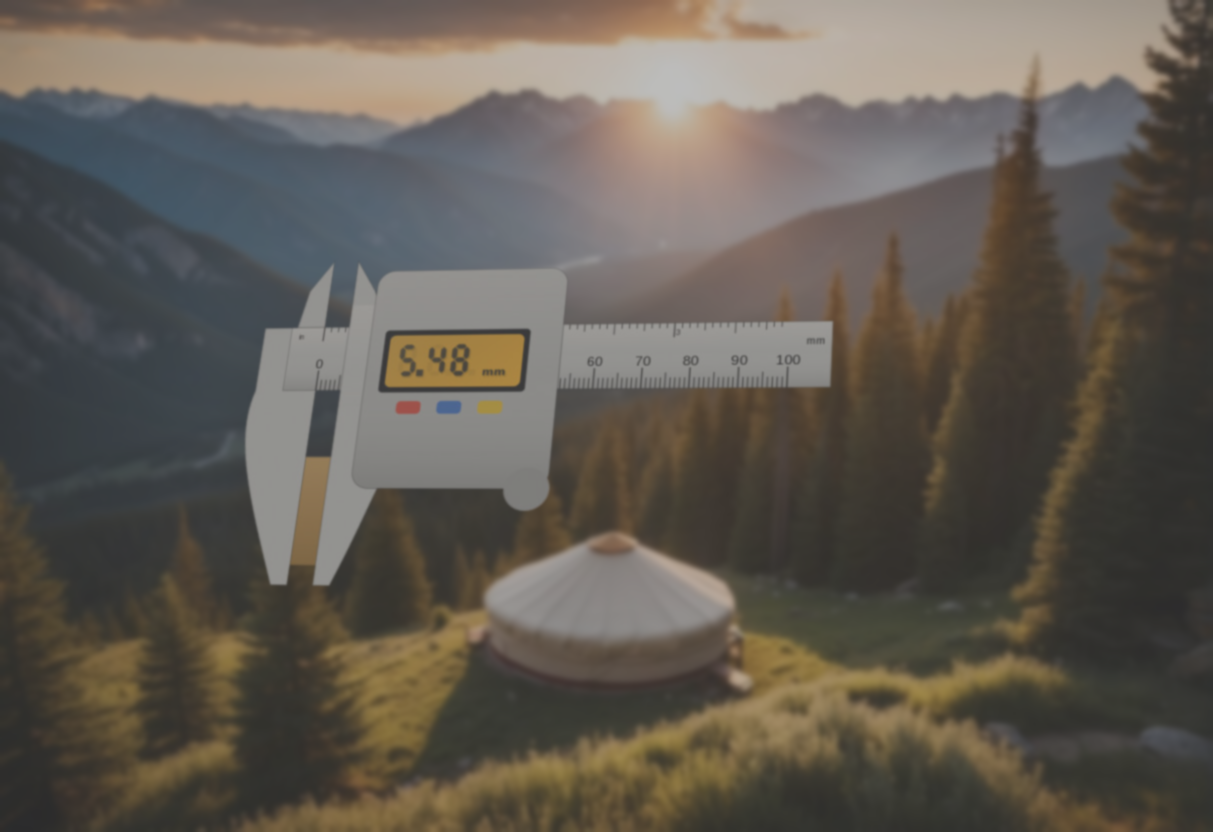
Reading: 5.48 mm
